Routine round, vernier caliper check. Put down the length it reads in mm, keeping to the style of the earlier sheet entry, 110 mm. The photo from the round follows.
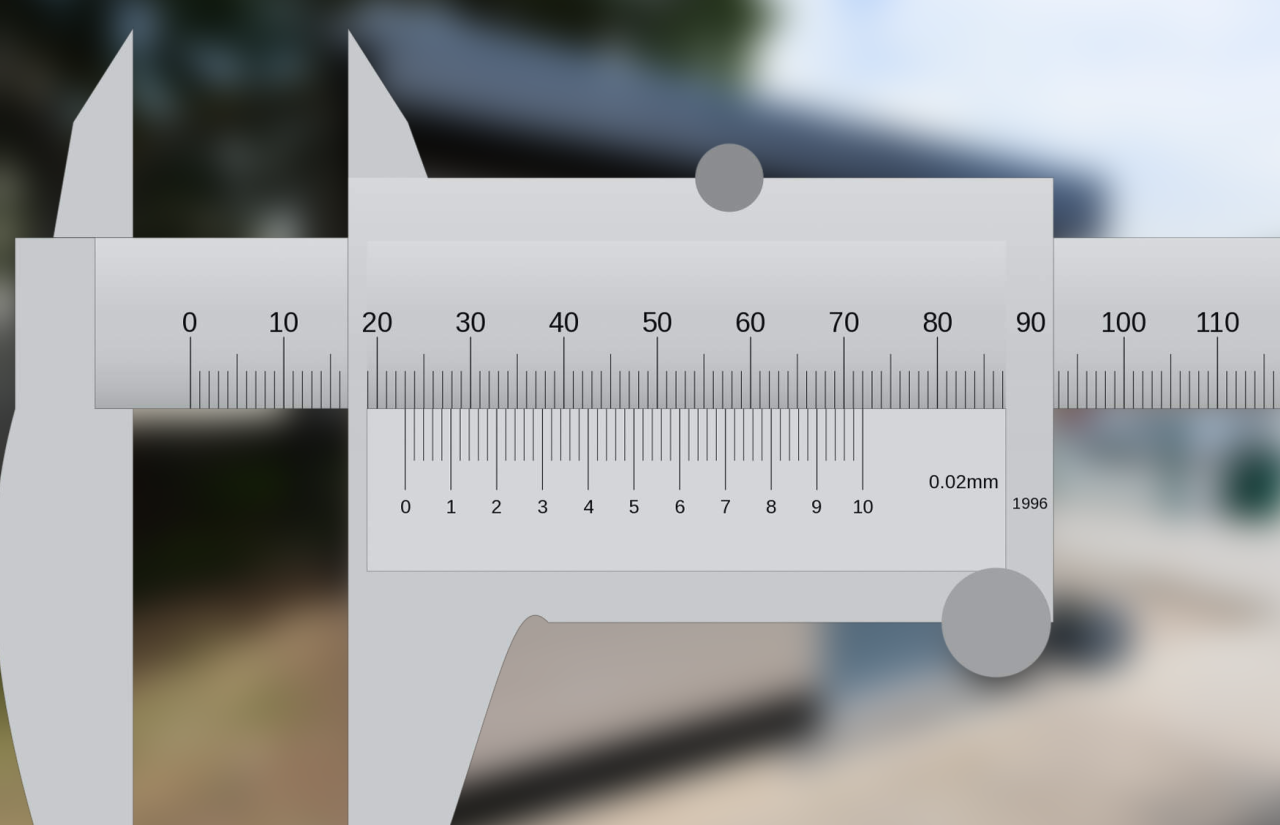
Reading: 23.0 mm
